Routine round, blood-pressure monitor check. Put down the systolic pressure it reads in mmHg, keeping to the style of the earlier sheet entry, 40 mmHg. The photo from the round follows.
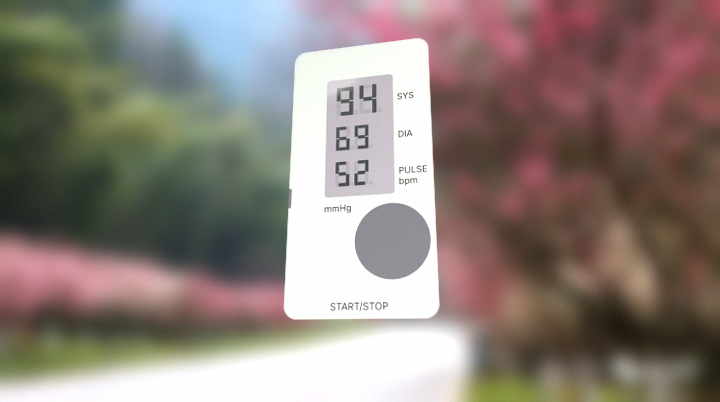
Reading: 94 mmHg
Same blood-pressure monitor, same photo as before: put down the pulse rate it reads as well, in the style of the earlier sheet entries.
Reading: 52 bpm
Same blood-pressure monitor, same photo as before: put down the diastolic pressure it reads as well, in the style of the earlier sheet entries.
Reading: 69 mmHg
